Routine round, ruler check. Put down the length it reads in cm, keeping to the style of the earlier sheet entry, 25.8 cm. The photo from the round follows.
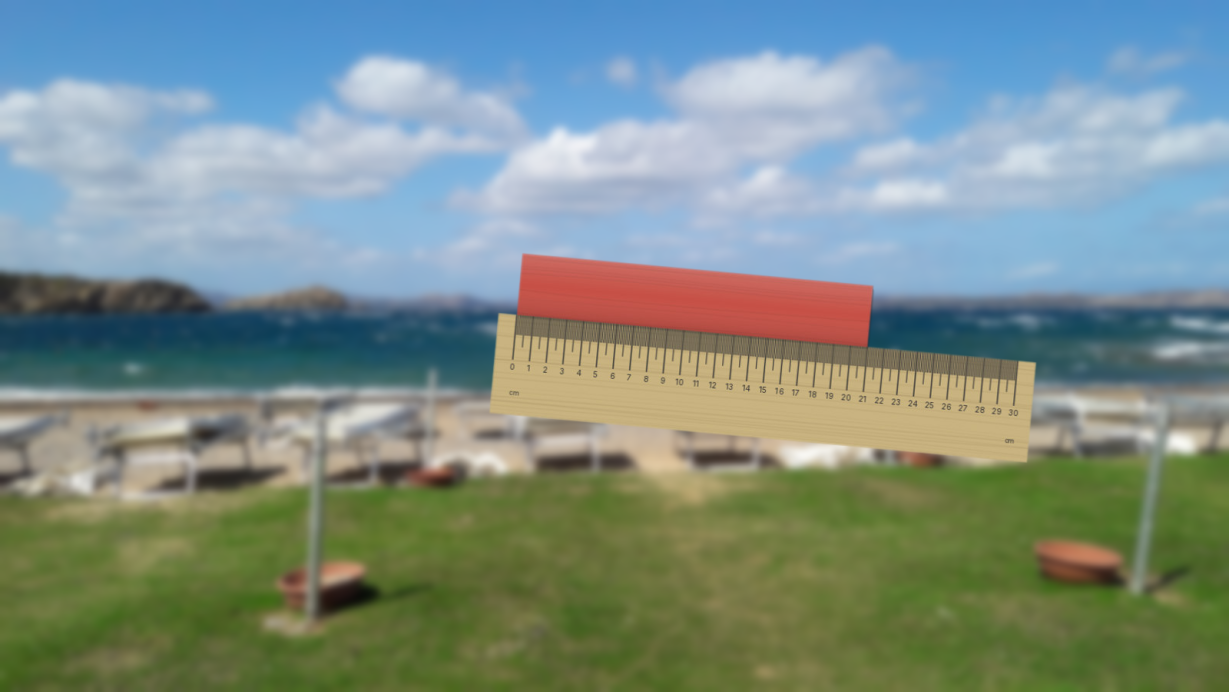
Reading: 21 cm
